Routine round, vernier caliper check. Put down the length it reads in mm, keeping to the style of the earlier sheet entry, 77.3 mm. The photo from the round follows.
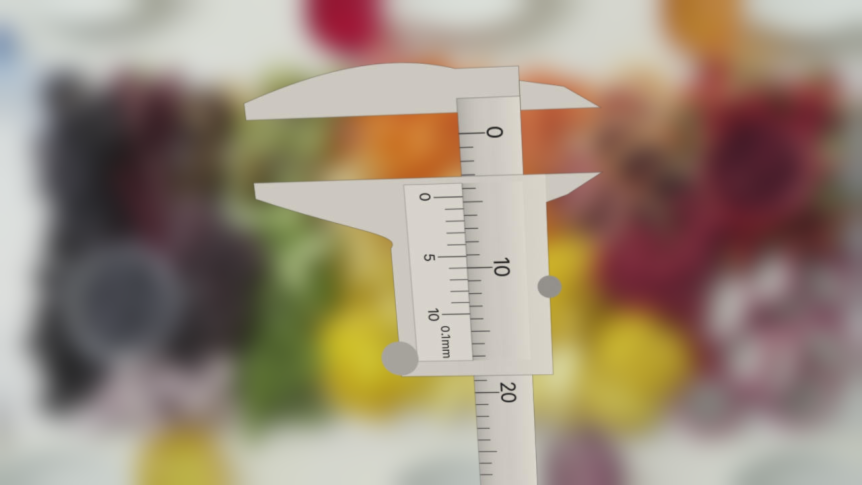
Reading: 4.6 mm
